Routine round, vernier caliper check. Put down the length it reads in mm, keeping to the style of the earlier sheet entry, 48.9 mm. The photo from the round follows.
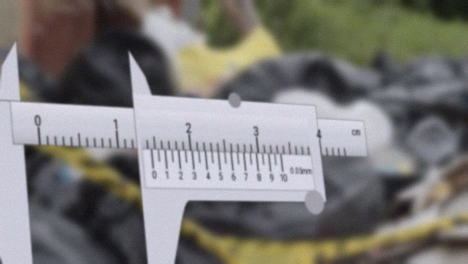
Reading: 14.5 mm
